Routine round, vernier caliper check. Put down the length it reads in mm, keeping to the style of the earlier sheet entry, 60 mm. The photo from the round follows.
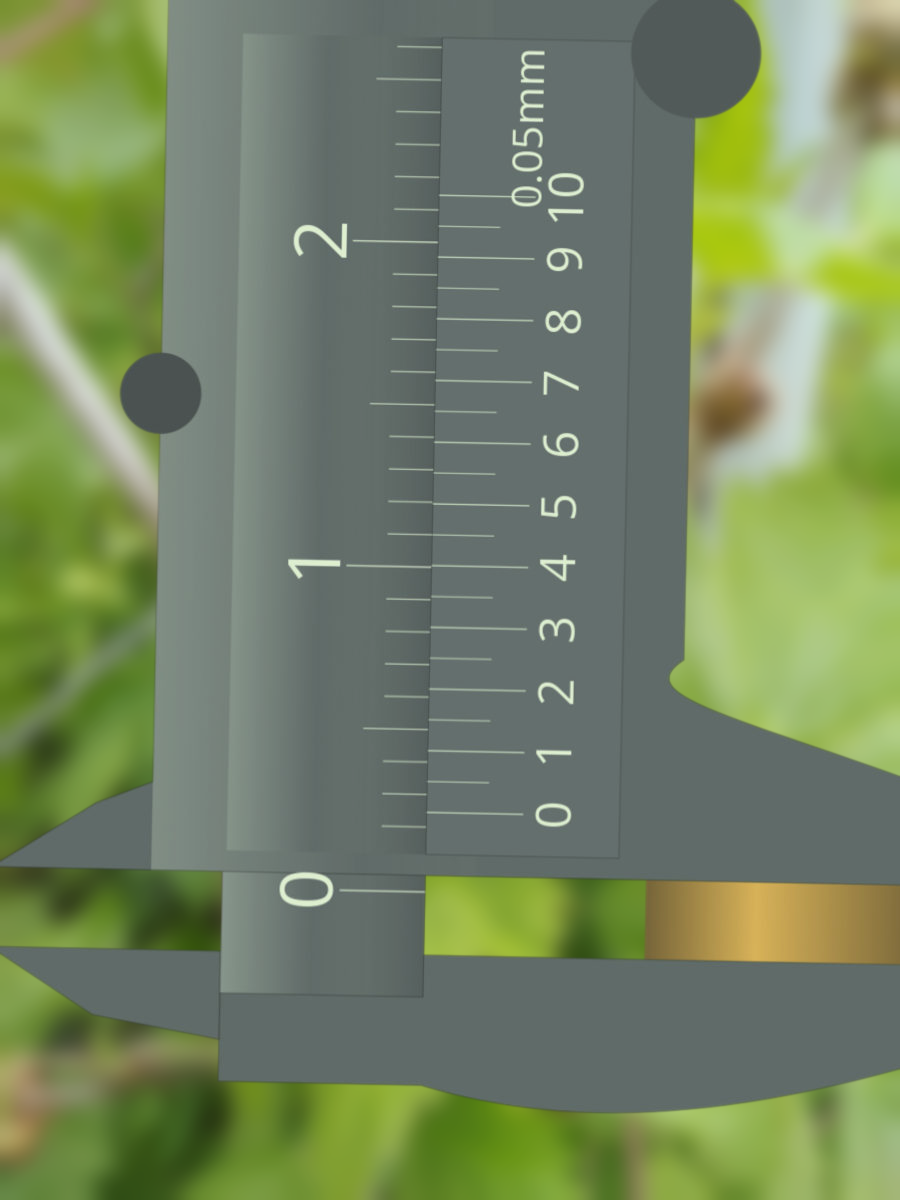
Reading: 2.45 mm
